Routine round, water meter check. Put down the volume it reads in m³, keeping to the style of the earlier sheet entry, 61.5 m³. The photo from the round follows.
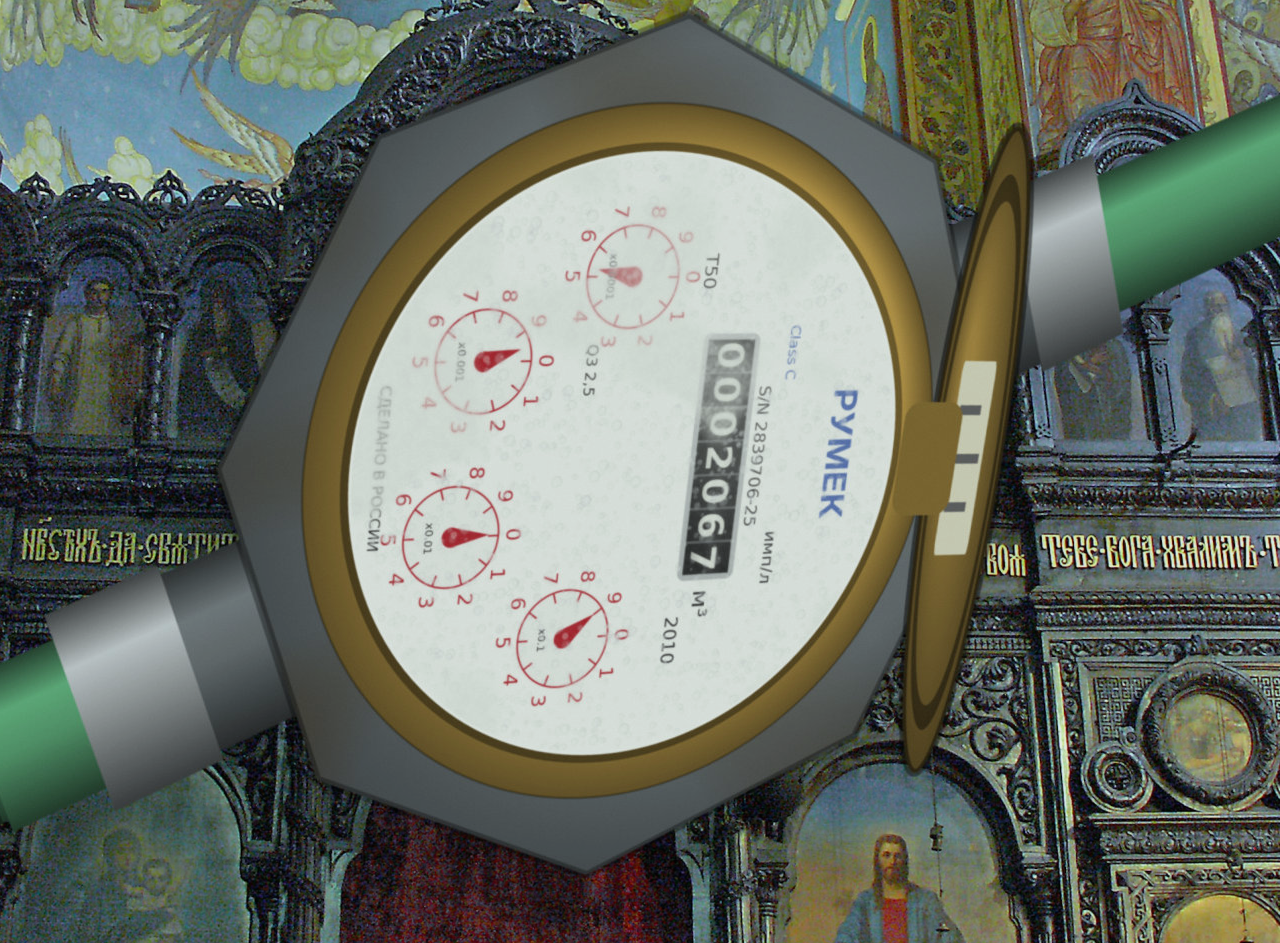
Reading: 2066.8995 m³
